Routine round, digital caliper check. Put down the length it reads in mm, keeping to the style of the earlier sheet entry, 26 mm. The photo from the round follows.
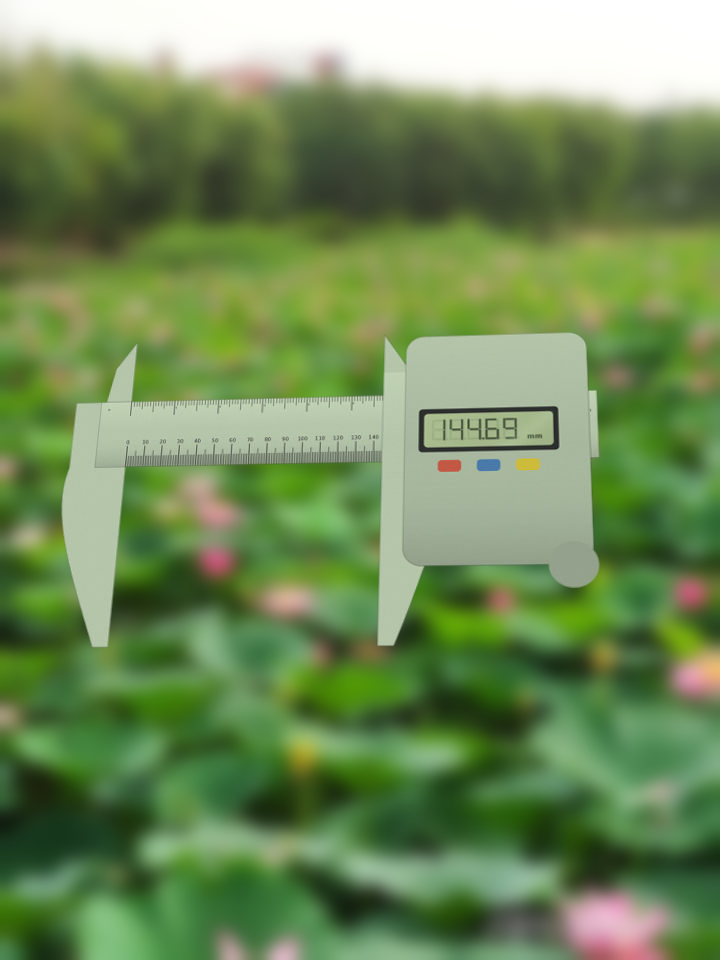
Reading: 144.69 mm
